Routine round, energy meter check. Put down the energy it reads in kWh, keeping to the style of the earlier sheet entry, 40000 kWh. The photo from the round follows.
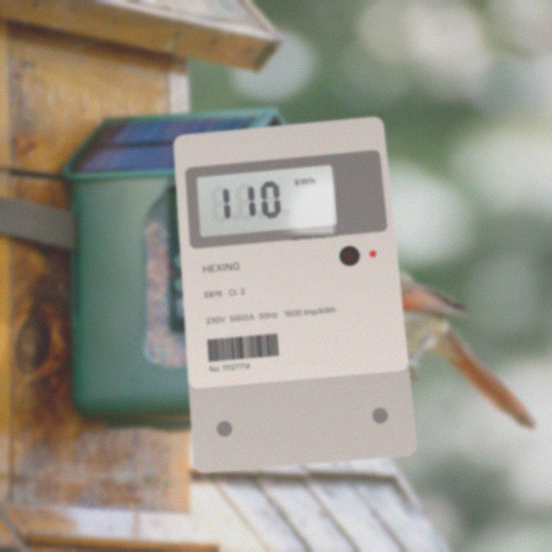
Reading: 110 kWh
